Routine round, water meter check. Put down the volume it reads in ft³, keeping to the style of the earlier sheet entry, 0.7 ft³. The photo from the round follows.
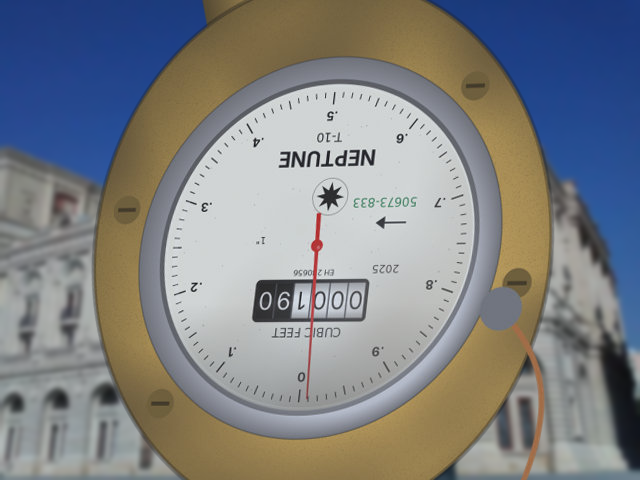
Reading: 189.99 ft³
